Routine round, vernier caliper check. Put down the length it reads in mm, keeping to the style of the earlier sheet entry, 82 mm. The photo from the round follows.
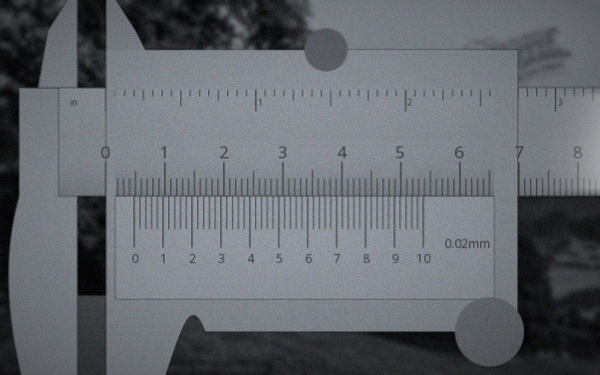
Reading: 4.8 mm
